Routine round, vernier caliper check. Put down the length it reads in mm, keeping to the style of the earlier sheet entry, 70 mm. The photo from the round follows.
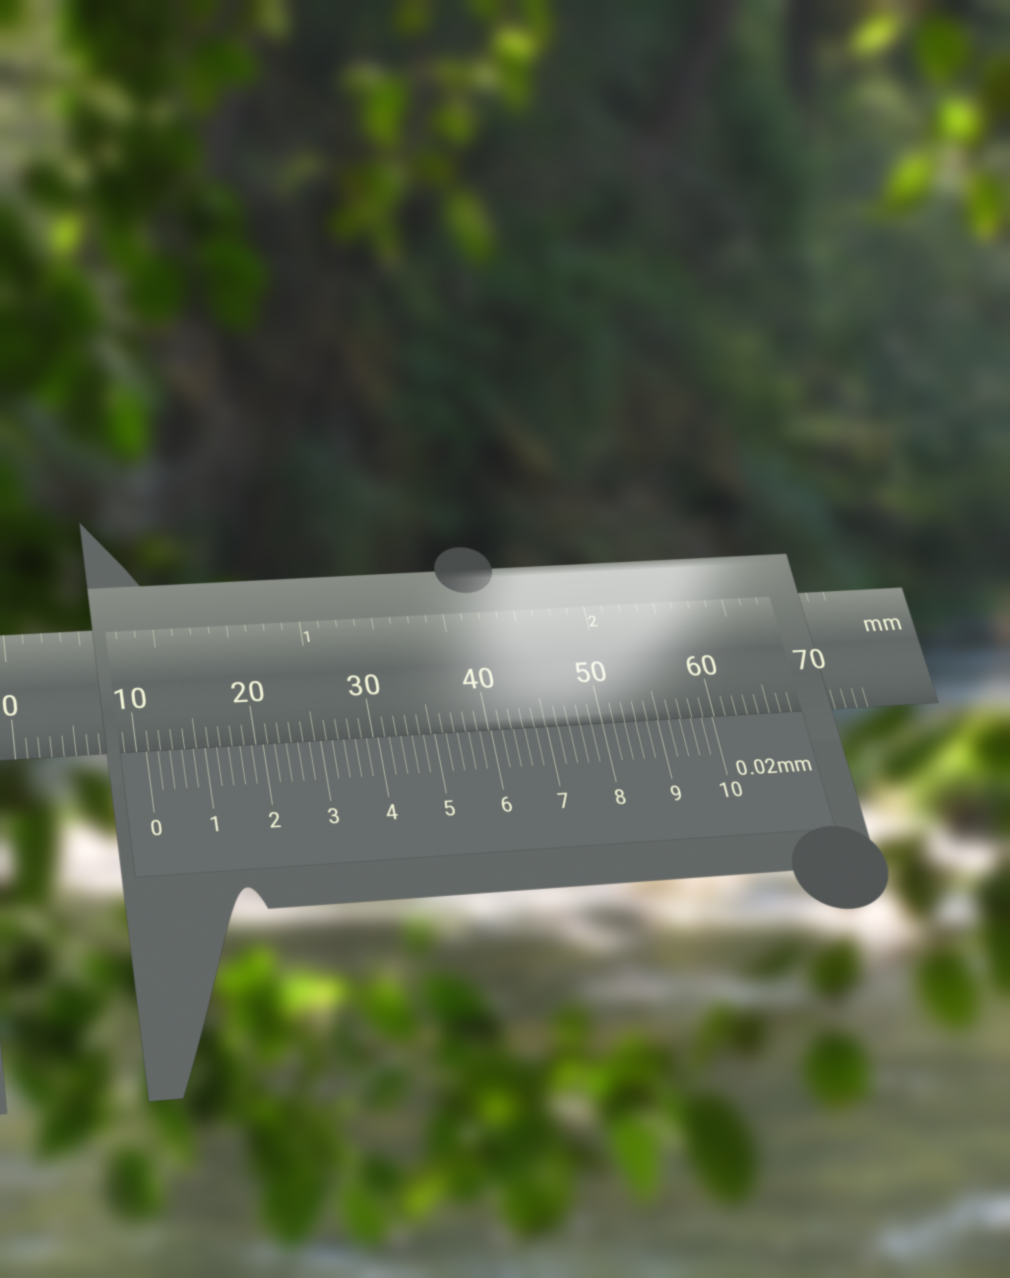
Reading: 10.8 mm
